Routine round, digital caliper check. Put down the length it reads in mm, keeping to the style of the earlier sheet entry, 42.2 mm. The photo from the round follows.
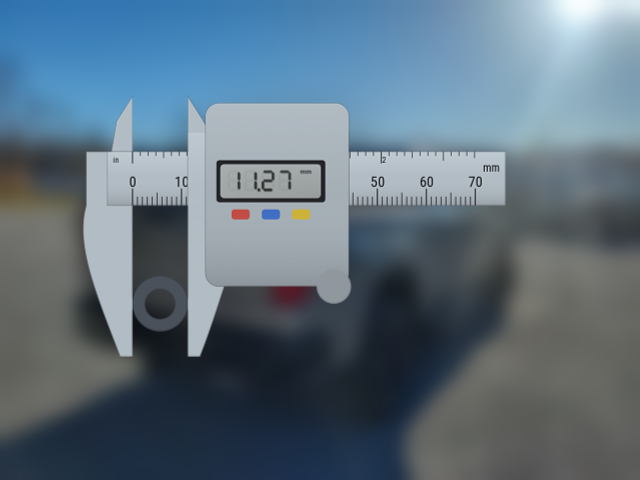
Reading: 11.27 mm
